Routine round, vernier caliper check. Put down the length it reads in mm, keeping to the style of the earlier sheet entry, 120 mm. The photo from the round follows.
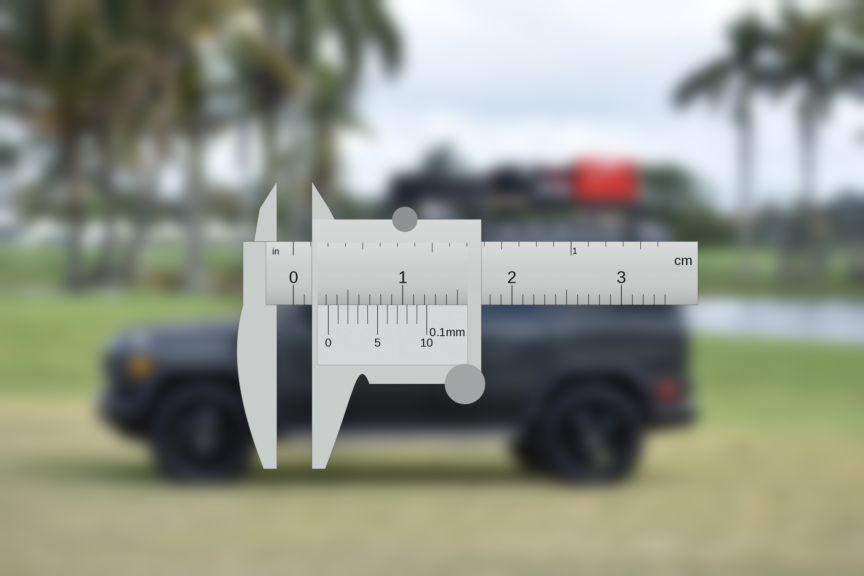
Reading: 3.2 mm
